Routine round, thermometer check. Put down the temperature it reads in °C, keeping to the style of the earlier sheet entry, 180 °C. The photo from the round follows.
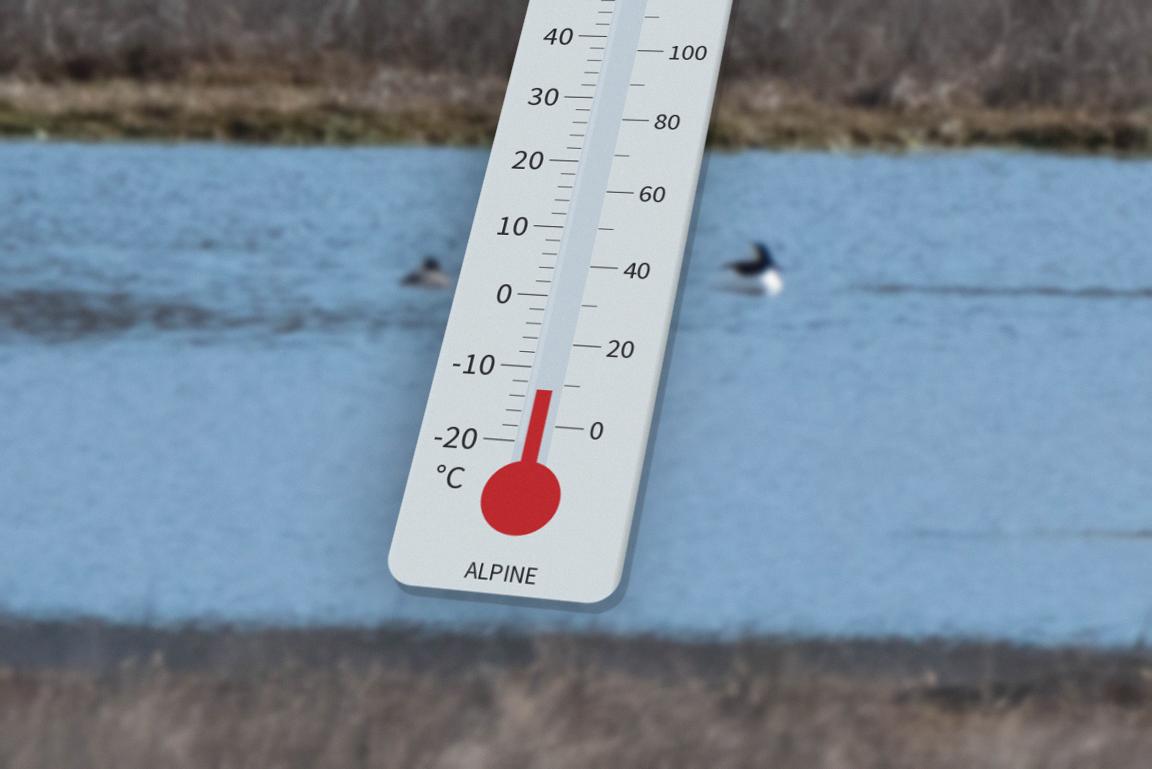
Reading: -13 °C
